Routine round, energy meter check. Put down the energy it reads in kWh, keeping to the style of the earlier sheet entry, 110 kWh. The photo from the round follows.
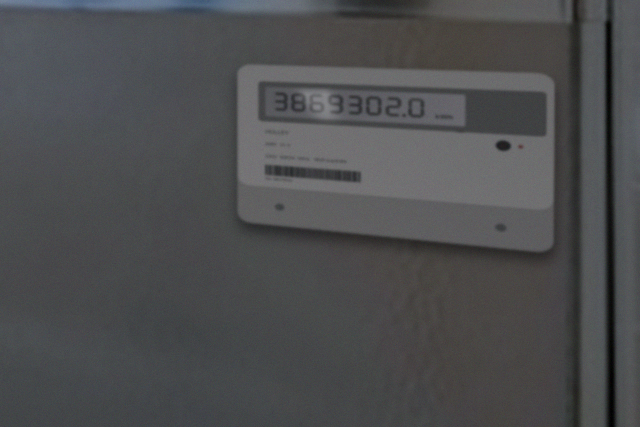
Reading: 3869302.0 kWh
